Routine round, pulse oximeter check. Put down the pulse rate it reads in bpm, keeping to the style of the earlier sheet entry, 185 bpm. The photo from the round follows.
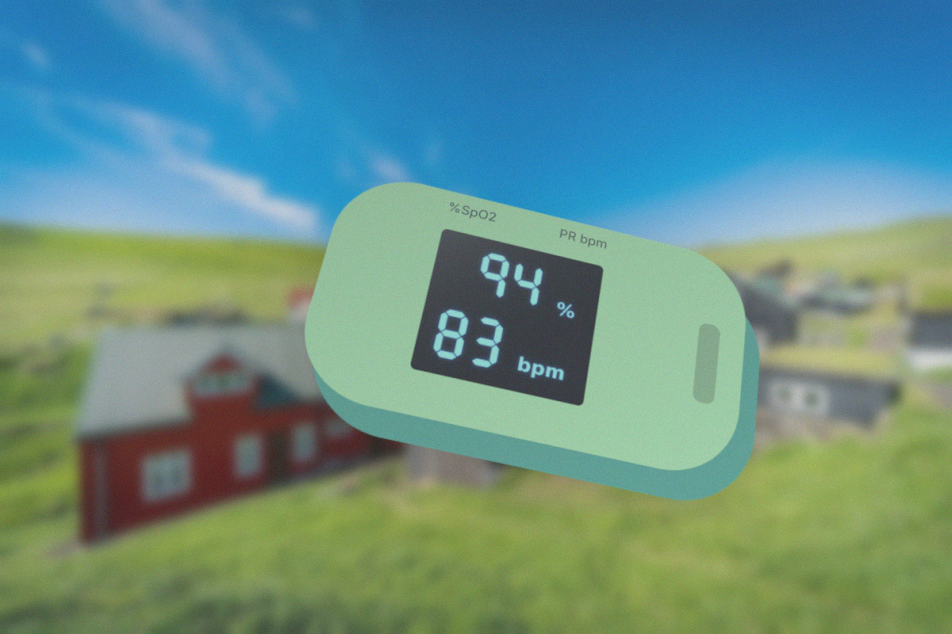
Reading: 83 bpm
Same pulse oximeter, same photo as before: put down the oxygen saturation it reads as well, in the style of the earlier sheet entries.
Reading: 94 %
